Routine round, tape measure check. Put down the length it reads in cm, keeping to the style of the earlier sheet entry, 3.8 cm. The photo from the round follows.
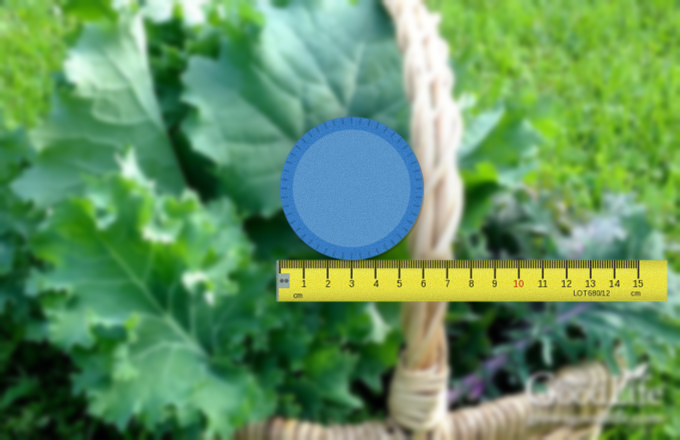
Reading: 6 cm
